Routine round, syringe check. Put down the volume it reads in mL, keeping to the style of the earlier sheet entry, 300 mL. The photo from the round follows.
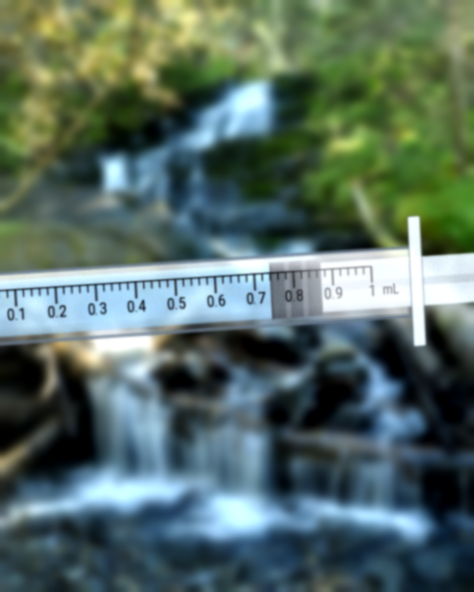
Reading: 0.74 mL
